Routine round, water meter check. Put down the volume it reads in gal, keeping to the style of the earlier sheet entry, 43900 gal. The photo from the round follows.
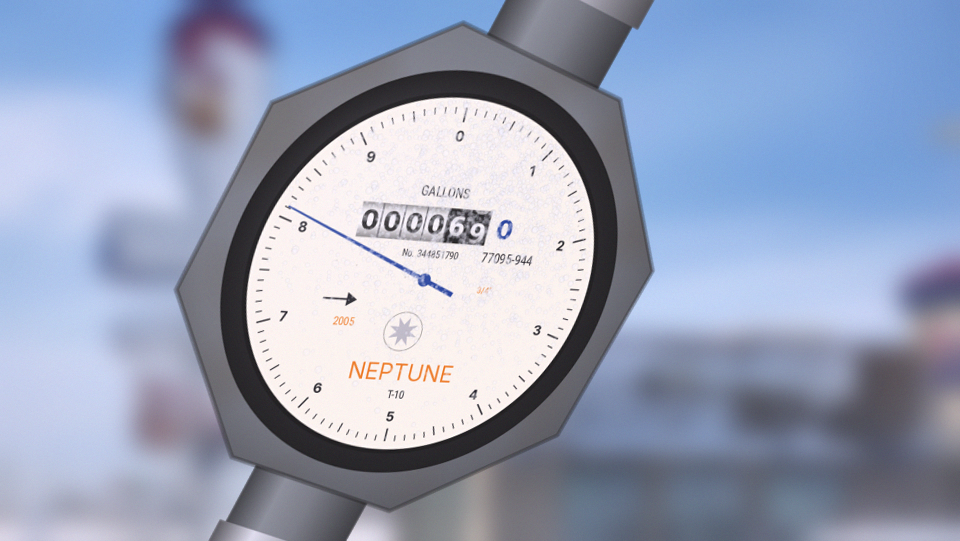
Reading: 688.1 gal
